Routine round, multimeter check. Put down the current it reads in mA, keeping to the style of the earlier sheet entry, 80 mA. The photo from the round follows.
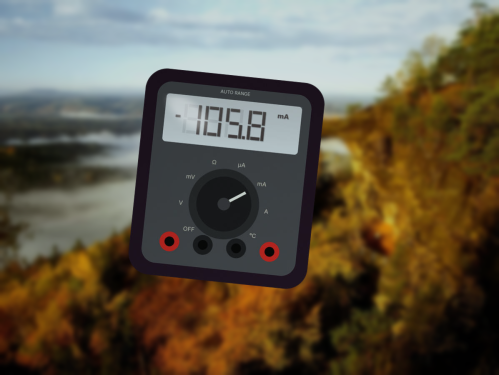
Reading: -105.8 mA
